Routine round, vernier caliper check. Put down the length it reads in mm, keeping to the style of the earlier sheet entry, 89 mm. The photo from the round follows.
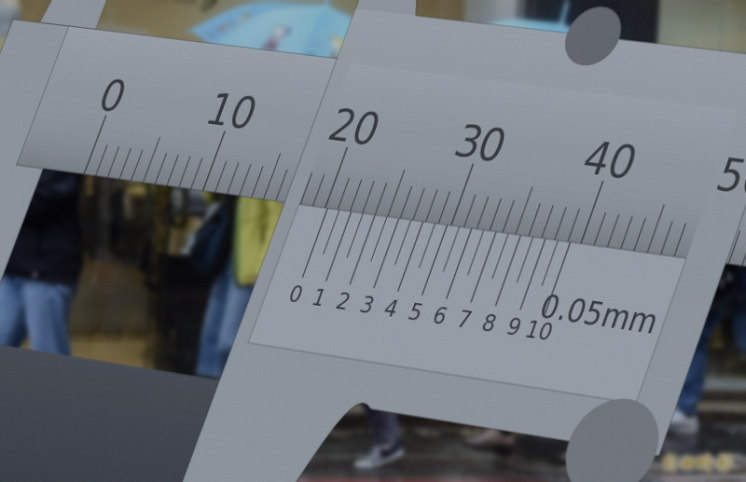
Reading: 20.2 mm
